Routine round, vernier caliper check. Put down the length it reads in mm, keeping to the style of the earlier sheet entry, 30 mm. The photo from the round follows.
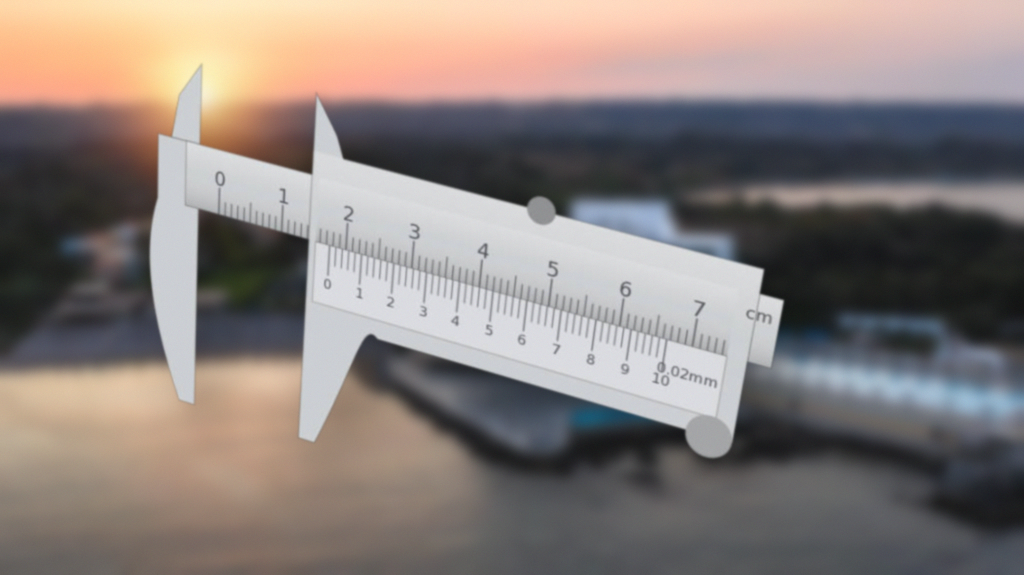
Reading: 17.5 mm
